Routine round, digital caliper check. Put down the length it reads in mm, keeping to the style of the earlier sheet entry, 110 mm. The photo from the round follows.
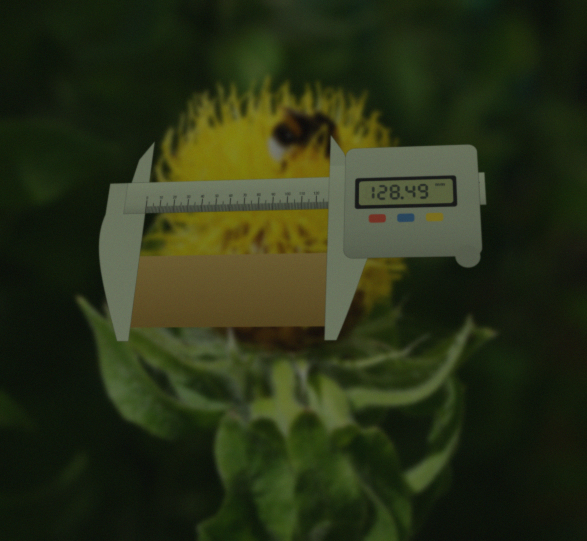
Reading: 128.49 mm
